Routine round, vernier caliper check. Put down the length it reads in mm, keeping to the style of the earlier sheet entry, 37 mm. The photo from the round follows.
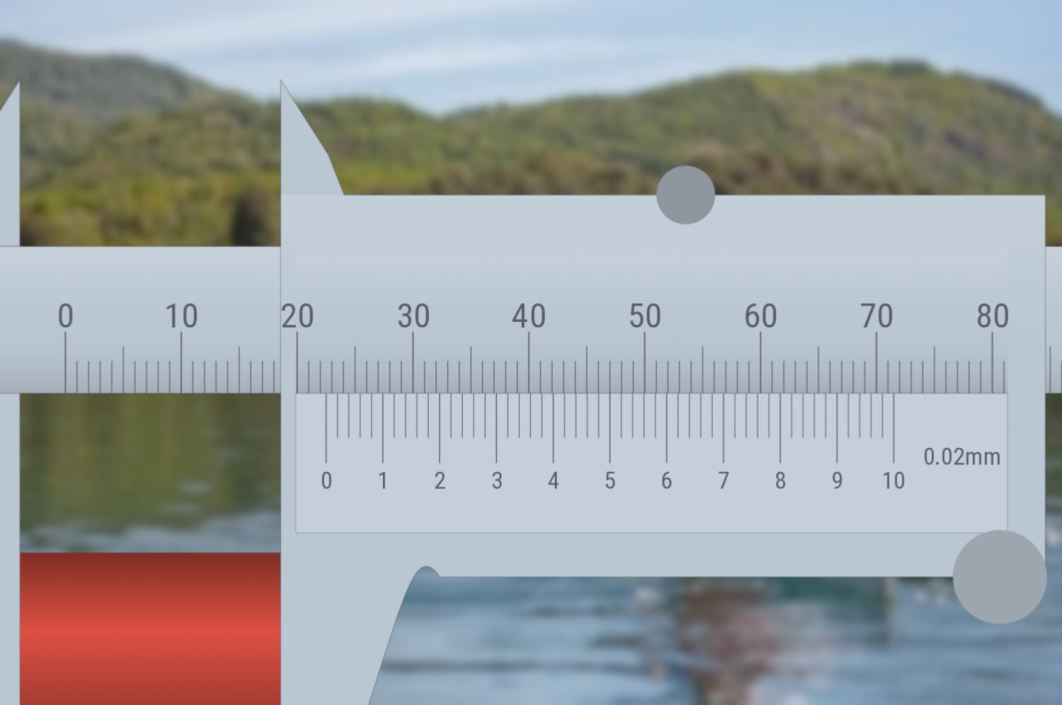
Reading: 22.5 mm
